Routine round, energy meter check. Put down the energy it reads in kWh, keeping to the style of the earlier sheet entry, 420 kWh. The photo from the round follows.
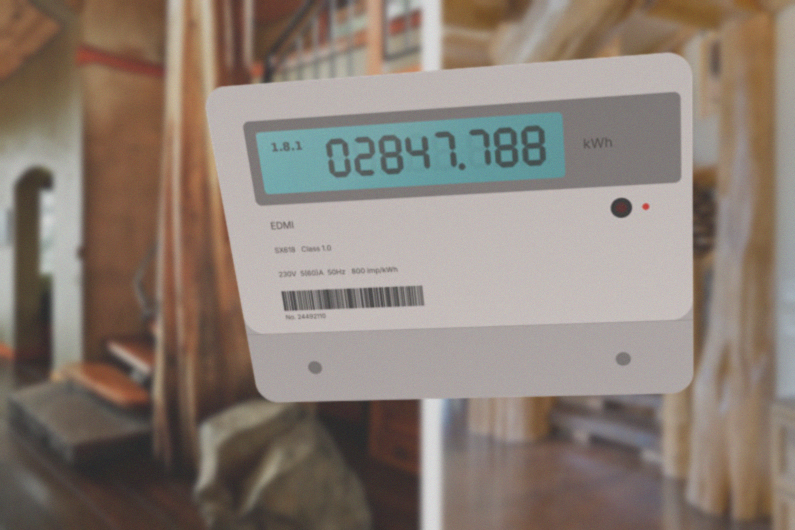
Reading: 2847.788 kWh
